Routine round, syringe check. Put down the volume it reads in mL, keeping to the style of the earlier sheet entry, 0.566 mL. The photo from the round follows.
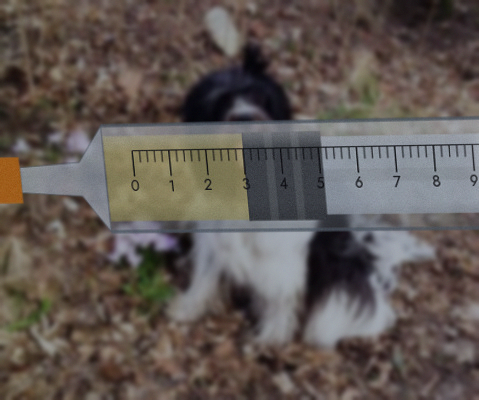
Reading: 3 mL
